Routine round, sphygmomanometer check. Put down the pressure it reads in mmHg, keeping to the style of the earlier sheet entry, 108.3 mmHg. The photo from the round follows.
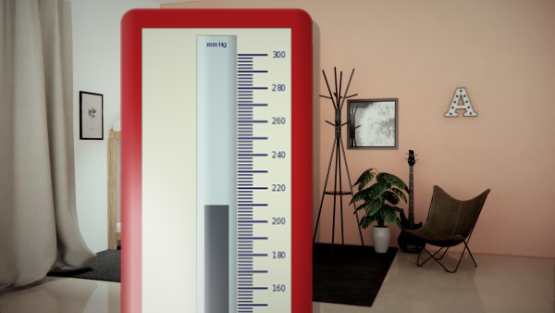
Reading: 210 mmHg
